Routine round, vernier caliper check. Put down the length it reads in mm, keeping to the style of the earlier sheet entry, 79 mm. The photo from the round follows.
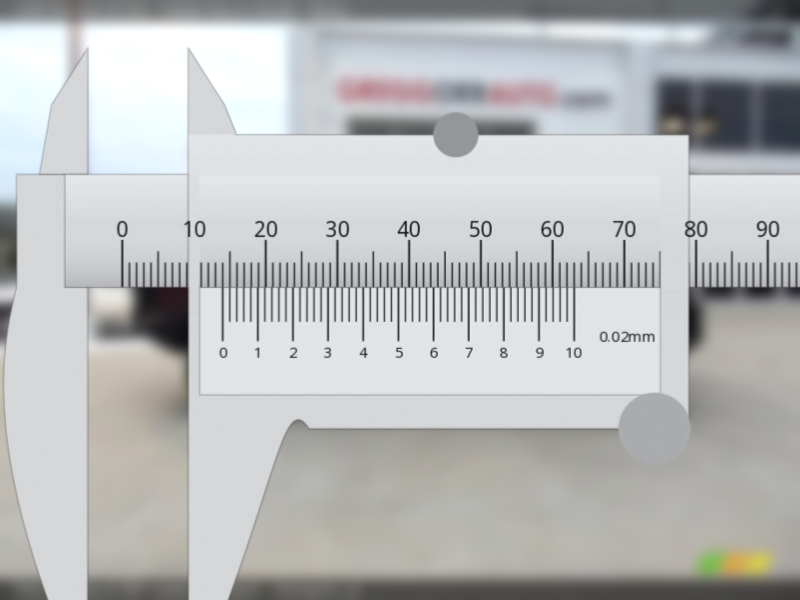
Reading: 14.0 mm
